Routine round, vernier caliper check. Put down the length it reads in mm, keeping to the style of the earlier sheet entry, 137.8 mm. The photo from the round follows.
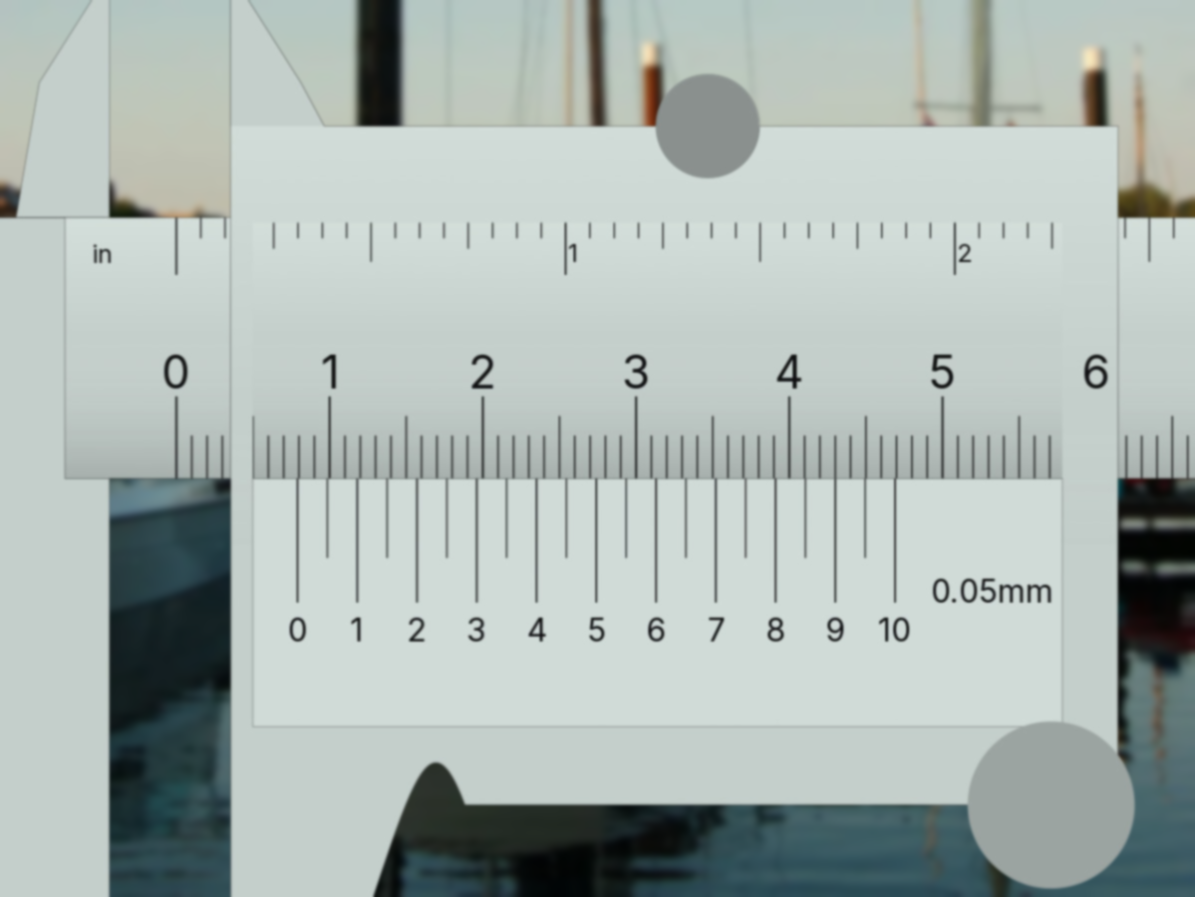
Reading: 7.9 mm
